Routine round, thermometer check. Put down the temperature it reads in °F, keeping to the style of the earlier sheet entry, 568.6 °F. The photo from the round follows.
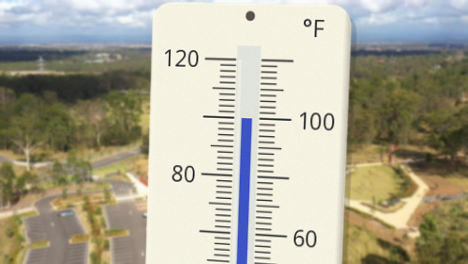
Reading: 100 °F
